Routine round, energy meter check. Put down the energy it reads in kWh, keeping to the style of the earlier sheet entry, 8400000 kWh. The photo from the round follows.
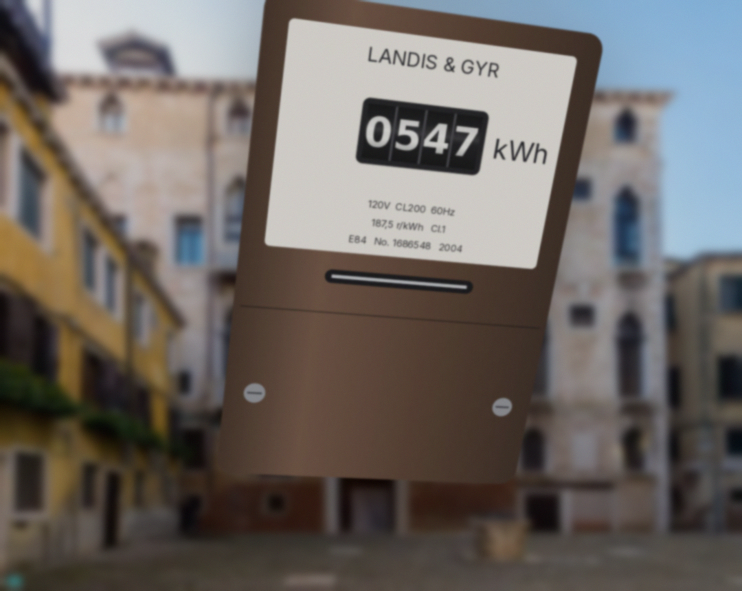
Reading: 547 kWh
